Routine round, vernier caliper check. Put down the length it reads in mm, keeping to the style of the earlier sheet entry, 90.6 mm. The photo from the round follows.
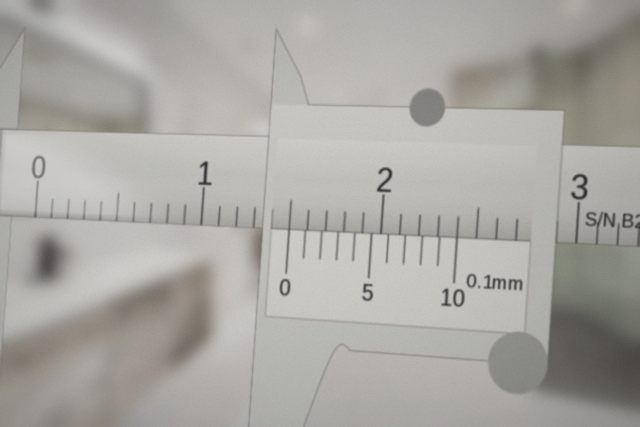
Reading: 15.0 mm
